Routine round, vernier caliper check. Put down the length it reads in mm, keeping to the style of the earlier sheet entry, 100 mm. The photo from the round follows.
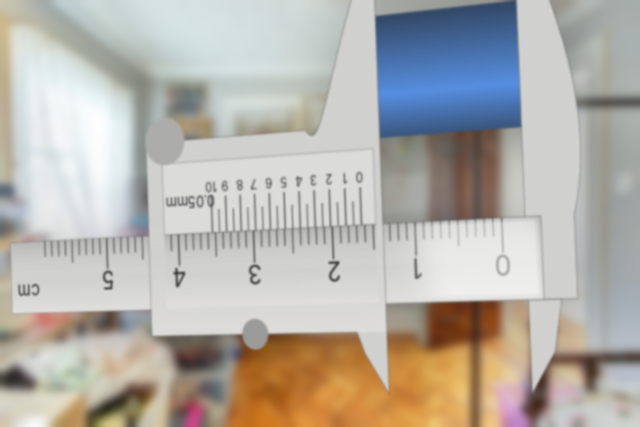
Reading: 16.4 mm
